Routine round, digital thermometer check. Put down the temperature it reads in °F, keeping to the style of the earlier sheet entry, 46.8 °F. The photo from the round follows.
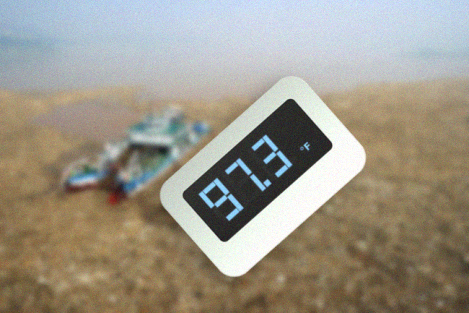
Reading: 97.3 °F
